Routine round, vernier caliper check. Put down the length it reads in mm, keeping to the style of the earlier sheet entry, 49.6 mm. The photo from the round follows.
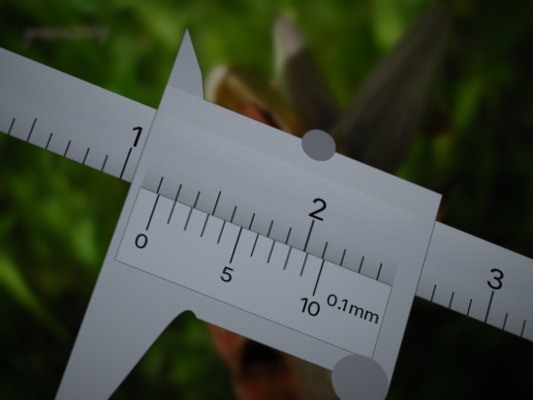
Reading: 12.1 mm
